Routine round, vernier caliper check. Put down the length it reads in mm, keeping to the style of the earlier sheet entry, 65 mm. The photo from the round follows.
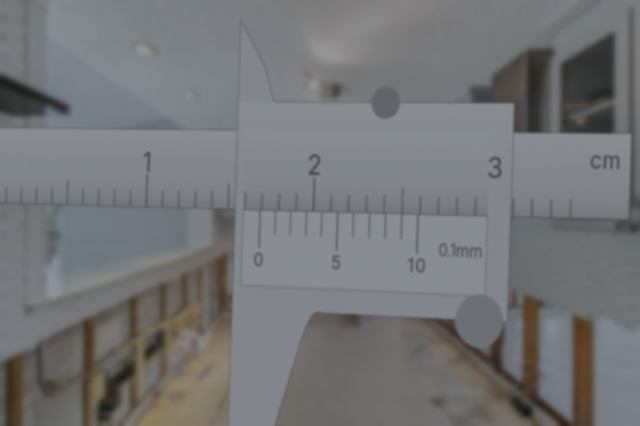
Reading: 16.9 mm
